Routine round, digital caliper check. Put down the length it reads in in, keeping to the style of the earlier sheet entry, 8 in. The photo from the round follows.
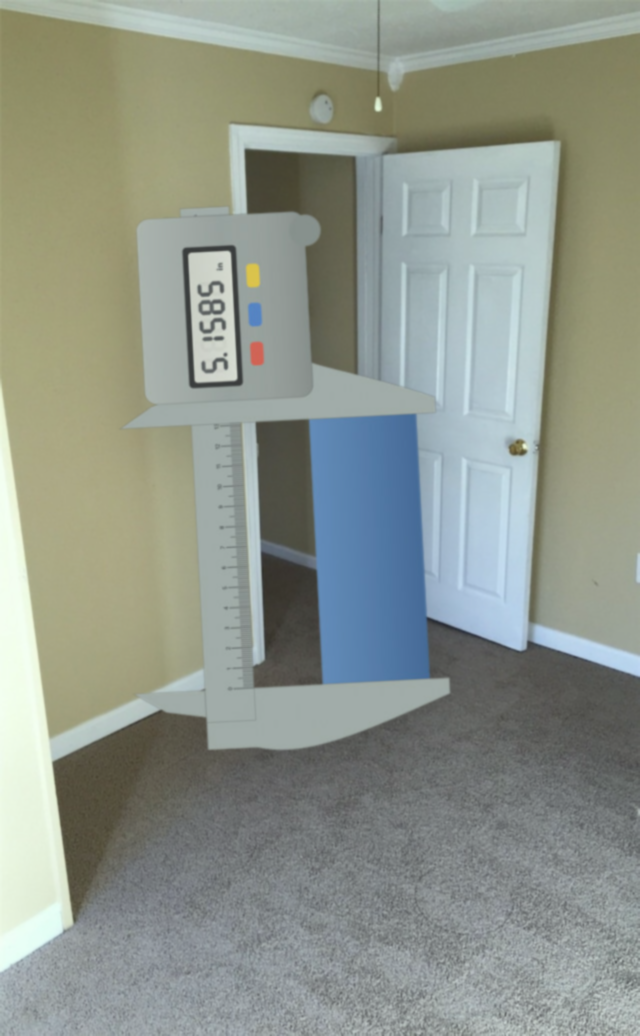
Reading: 5.1585 in
